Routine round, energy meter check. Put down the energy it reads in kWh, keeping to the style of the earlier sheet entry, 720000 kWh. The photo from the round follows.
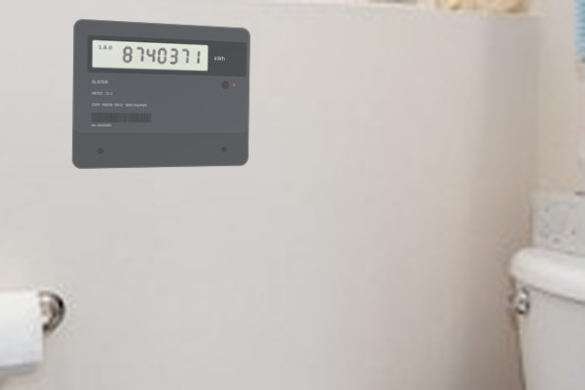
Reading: 8740371 kWh
